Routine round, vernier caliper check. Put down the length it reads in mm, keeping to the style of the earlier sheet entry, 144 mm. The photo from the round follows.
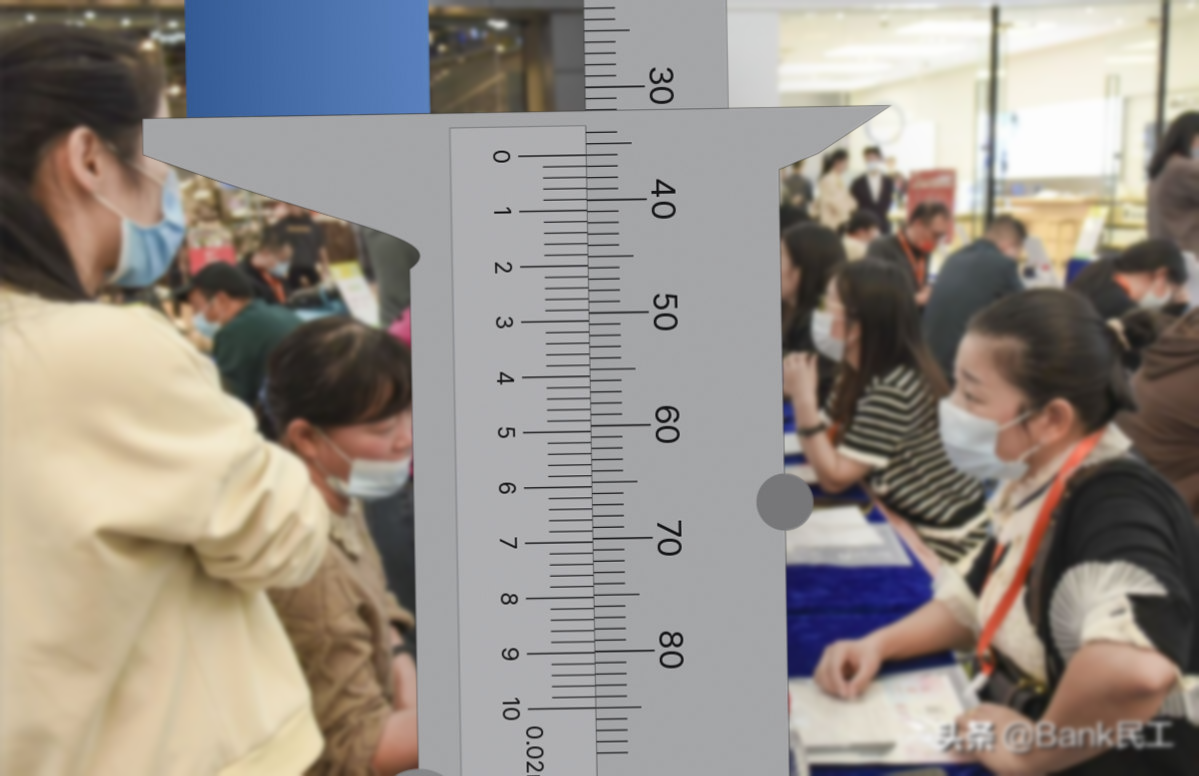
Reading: 36.0 mm
